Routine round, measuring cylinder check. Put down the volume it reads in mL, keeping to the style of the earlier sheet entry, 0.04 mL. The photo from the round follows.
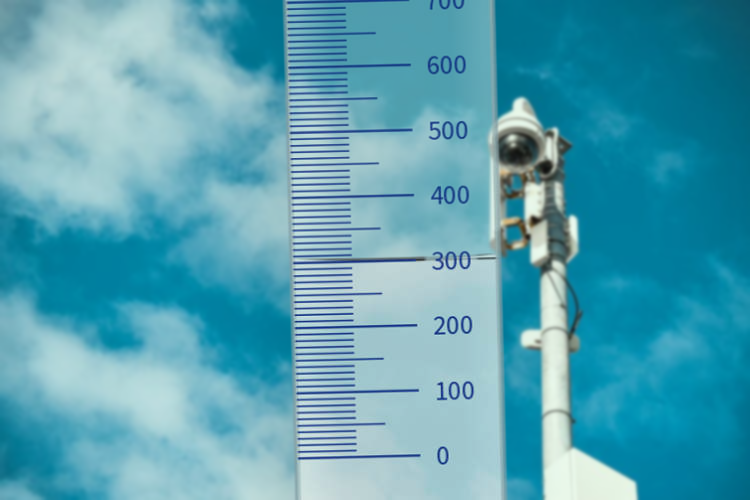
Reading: 300 mL
